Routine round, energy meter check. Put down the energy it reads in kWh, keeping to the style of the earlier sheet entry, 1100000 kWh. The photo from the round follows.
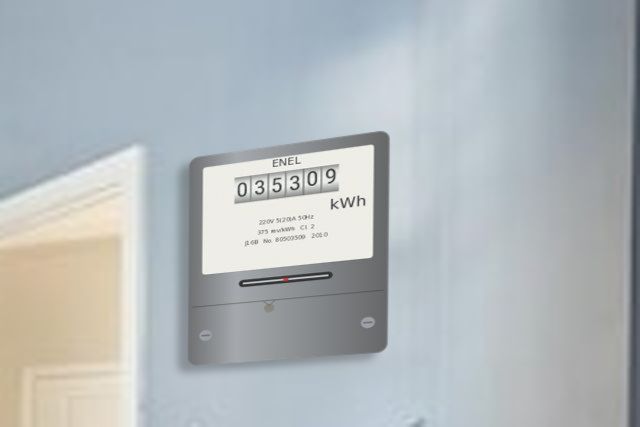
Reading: 35309 kWh
